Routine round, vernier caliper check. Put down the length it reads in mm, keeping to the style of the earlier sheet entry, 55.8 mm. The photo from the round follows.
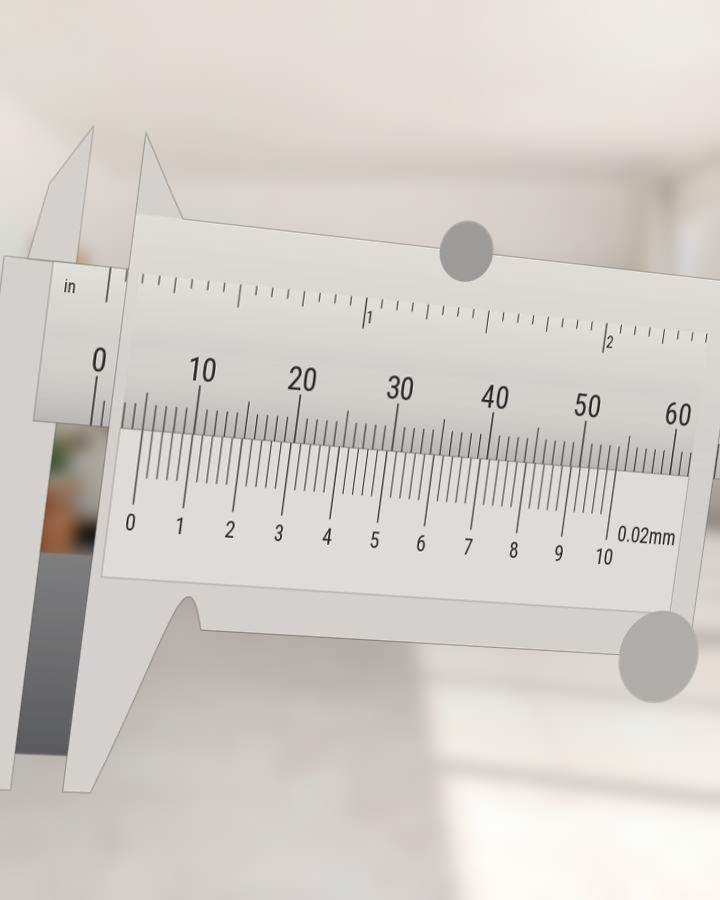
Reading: 5.0 mm
